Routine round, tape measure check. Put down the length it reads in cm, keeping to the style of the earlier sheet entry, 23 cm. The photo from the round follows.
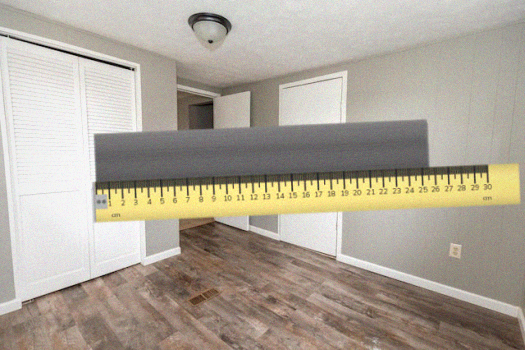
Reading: 25.5 cm
